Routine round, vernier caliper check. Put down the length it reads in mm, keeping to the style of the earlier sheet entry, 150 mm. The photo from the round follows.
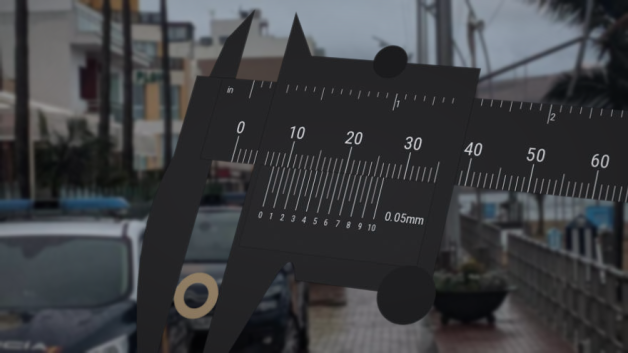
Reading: 7.6 mm
